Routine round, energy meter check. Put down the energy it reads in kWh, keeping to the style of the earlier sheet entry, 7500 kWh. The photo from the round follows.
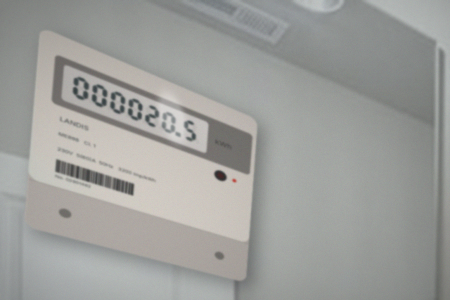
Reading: 20.5 kWh
